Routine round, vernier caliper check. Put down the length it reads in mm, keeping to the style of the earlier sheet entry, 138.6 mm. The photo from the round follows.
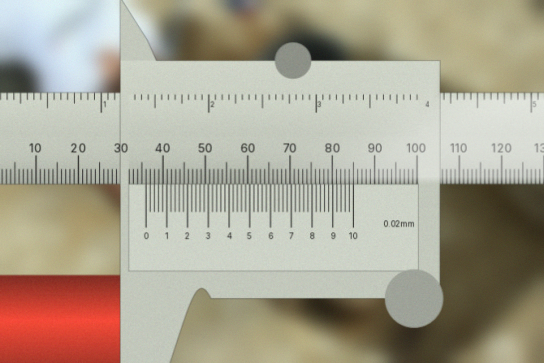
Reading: 36.0 mm
